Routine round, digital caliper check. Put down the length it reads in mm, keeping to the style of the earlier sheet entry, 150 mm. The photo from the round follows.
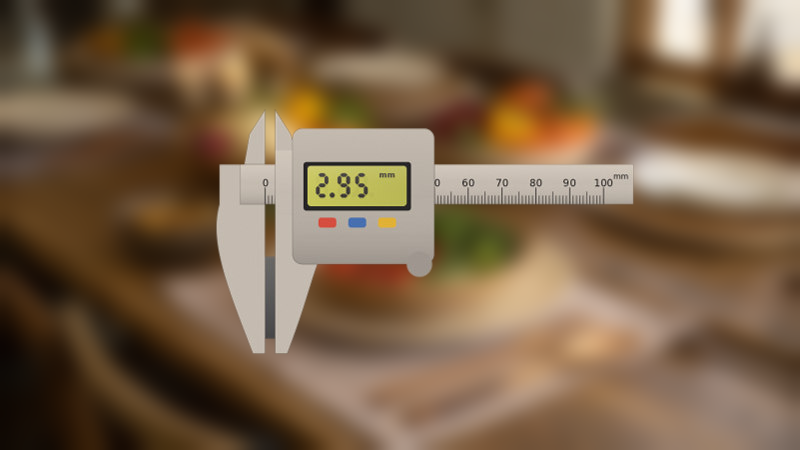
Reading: 2.95 mm
